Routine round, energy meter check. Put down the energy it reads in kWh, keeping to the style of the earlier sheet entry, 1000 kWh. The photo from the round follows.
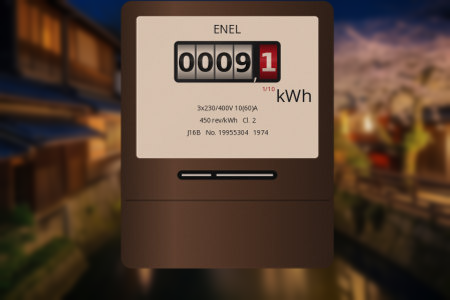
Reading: 9.1 kWh
